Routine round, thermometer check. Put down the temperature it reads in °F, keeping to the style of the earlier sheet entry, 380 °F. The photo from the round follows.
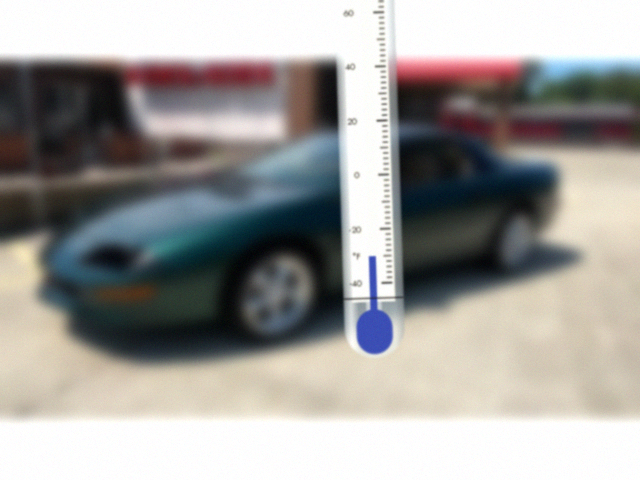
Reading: -30 °F
